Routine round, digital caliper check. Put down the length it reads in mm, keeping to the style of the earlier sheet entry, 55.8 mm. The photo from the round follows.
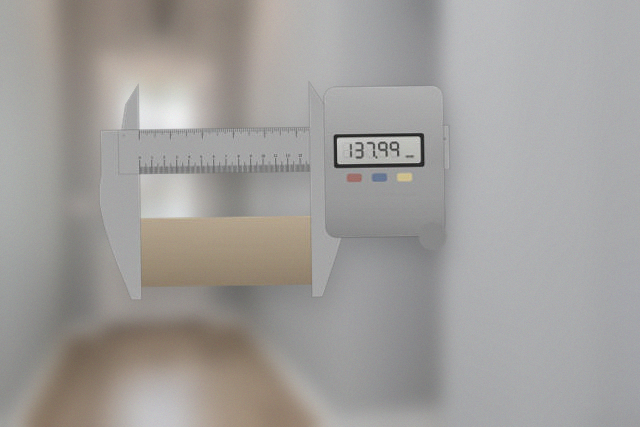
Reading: 137.99 mm
